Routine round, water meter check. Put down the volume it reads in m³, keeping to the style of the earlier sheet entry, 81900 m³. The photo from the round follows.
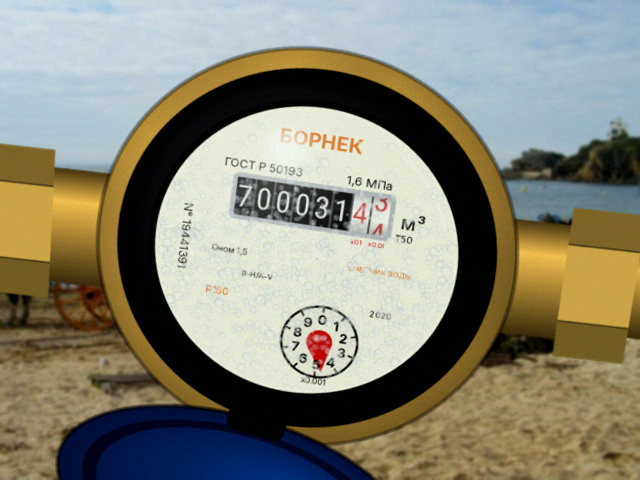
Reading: 700031.434 m³
